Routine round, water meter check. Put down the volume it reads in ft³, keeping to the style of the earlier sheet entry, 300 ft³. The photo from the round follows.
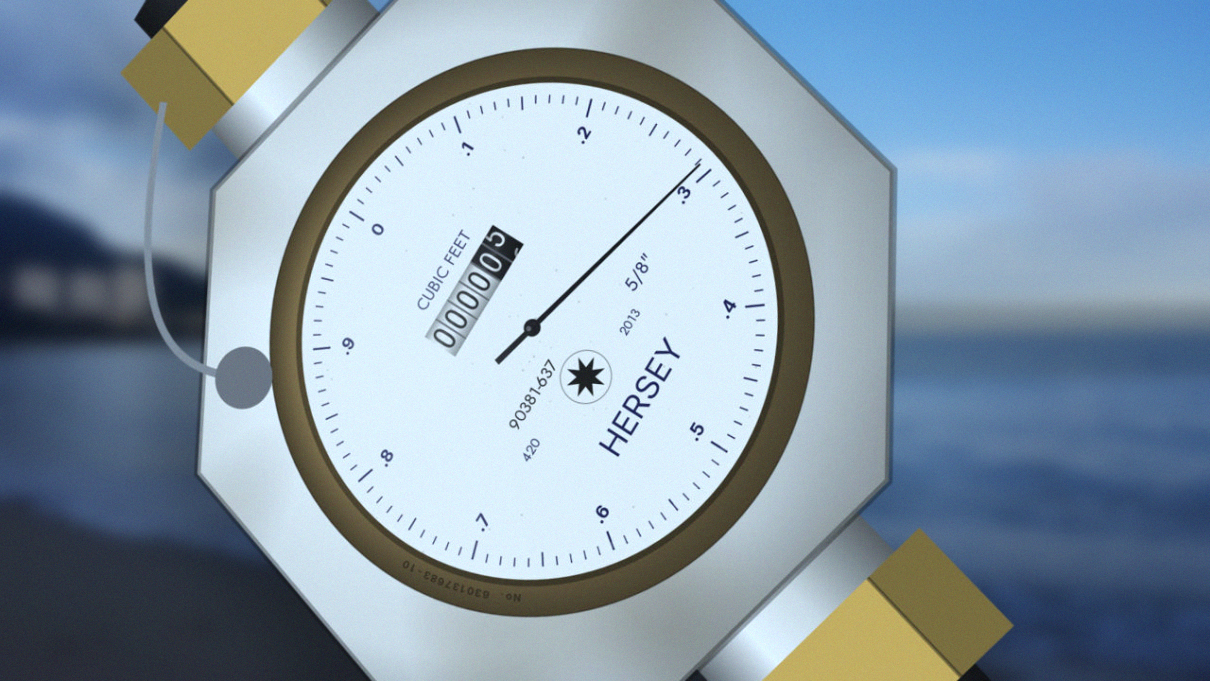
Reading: 5.29 ft³
